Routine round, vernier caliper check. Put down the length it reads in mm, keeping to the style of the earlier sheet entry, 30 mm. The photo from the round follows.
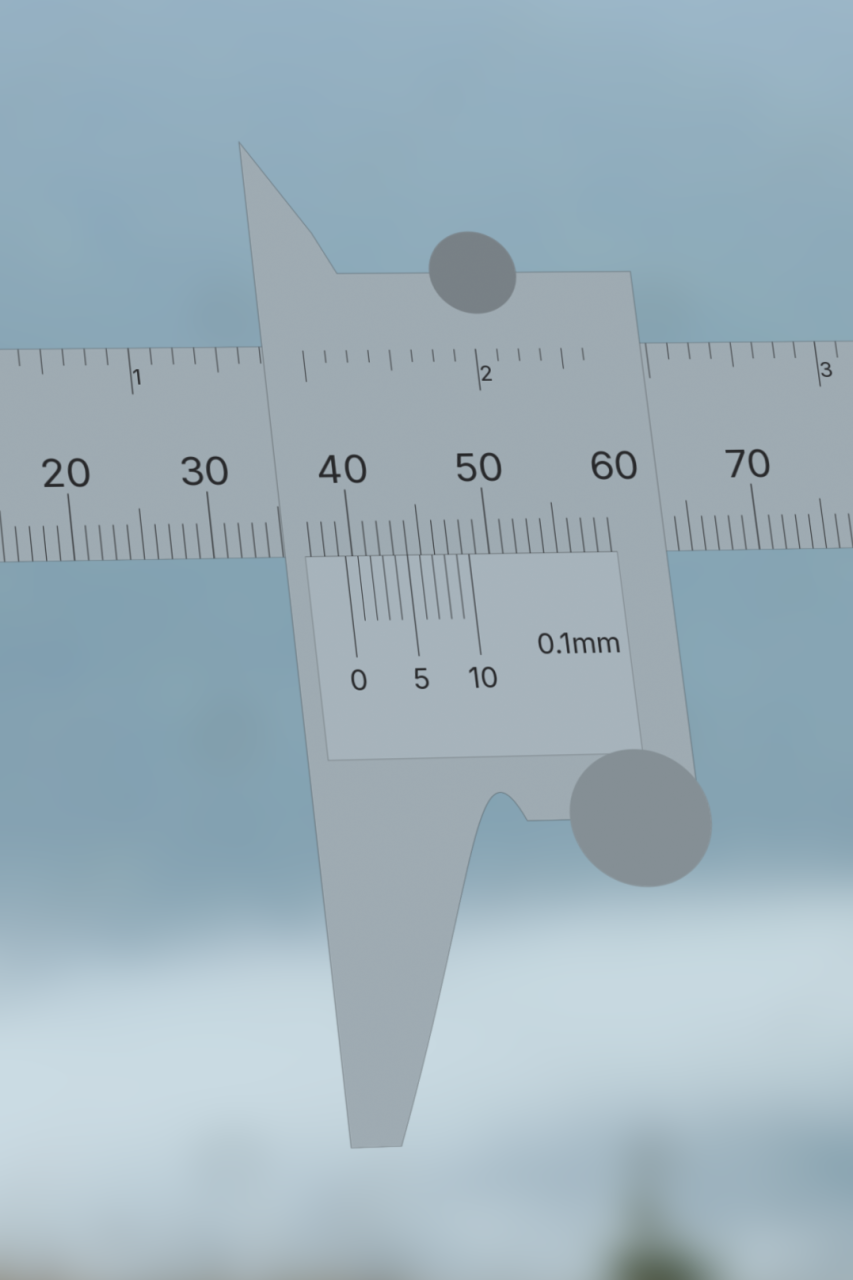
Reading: 39.5 mm
